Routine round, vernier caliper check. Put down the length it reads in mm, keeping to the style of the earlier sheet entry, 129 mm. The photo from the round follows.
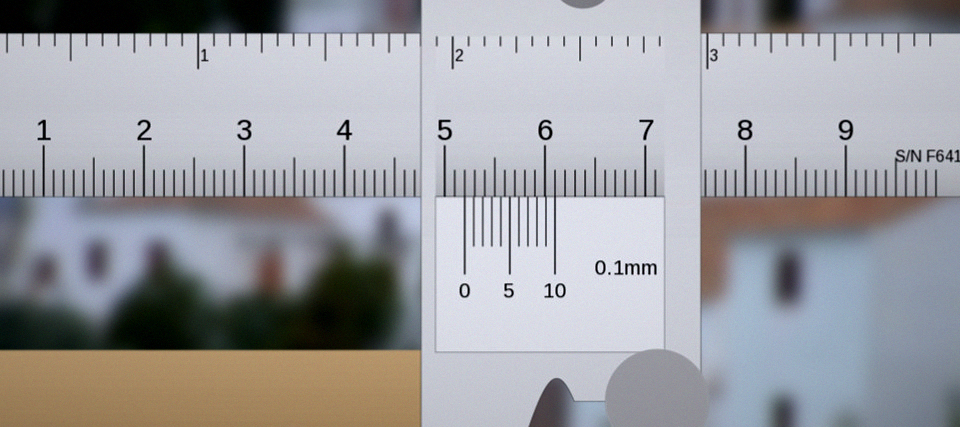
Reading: 52.0 mm
